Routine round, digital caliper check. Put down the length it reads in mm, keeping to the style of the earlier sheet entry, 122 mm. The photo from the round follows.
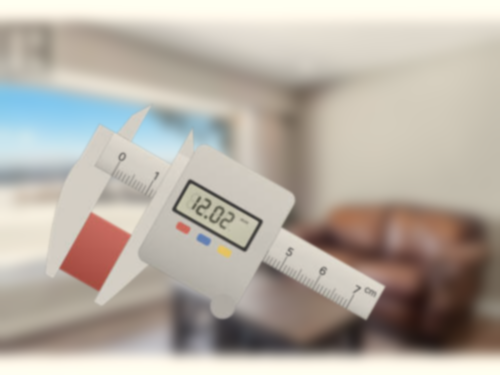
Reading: 12.02 mm
